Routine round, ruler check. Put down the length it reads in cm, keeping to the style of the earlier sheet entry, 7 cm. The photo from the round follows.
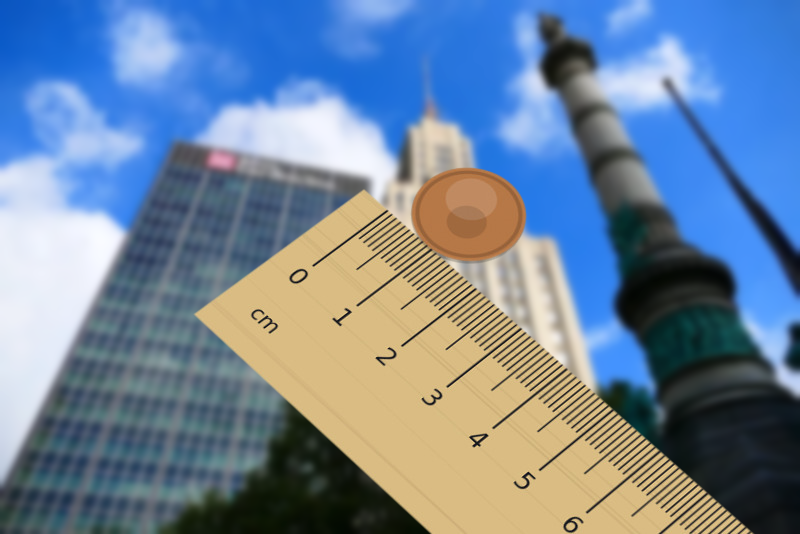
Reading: 1.8 cm
